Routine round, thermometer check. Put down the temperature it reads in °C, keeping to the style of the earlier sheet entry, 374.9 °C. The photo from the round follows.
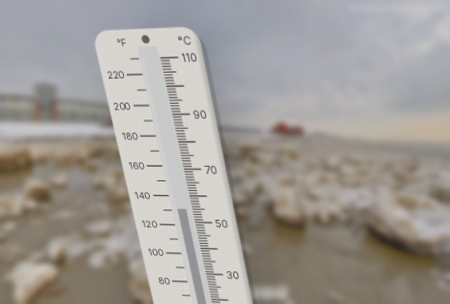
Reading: 55 °C
